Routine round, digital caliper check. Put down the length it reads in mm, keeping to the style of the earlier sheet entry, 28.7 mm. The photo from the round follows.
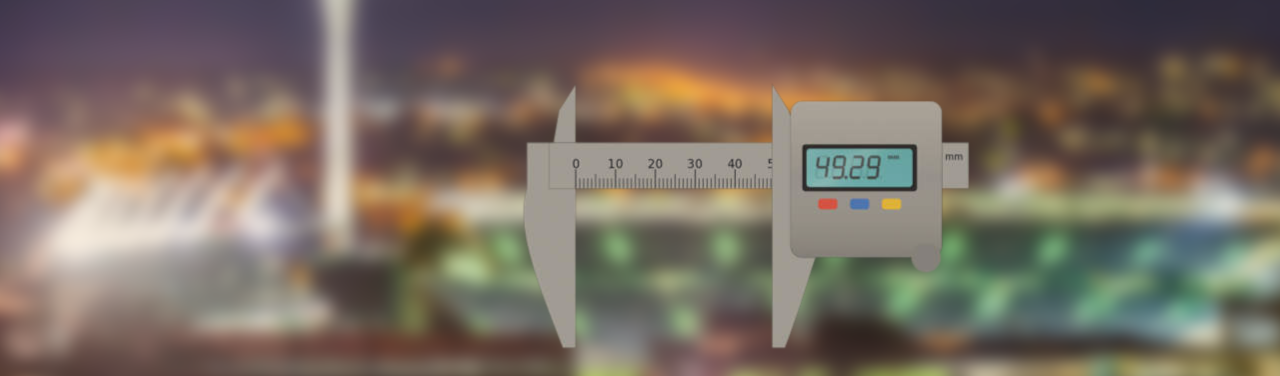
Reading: 49.29 mm
